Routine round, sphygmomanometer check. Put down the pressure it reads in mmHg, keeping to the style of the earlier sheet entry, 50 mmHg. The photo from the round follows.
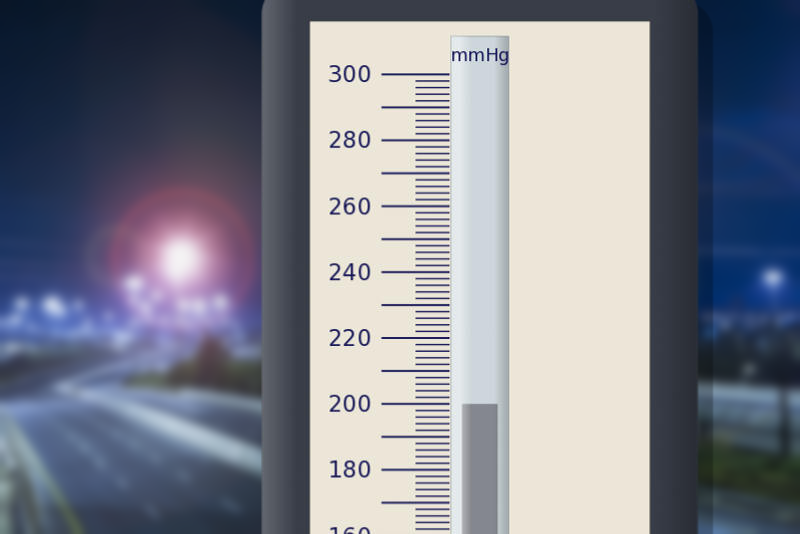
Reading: 200 mmHg
